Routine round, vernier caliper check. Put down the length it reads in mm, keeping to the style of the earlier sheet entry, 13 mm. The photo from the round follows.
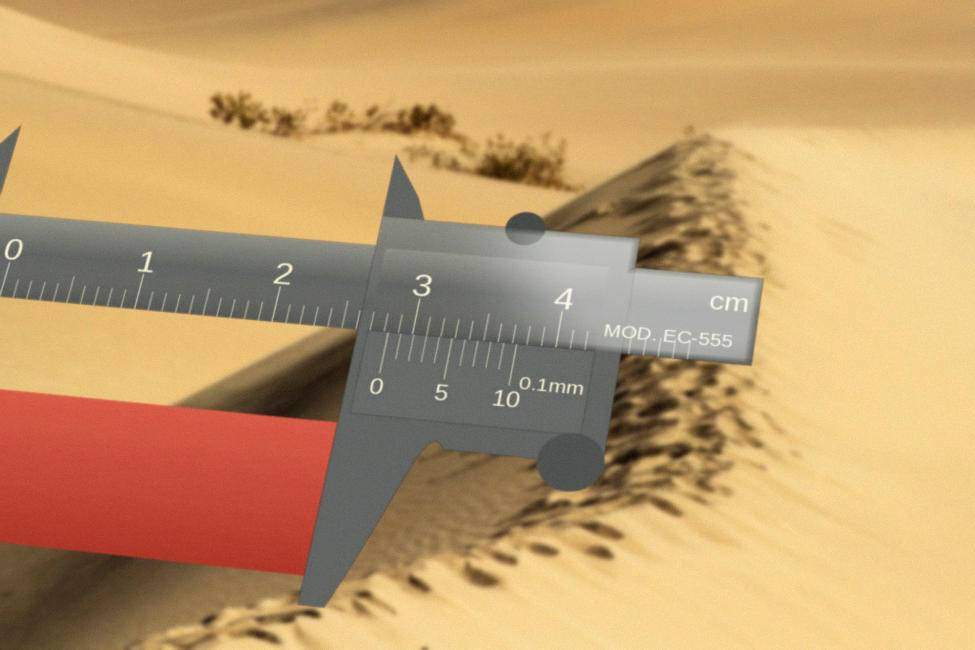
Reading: 28.3 mm
